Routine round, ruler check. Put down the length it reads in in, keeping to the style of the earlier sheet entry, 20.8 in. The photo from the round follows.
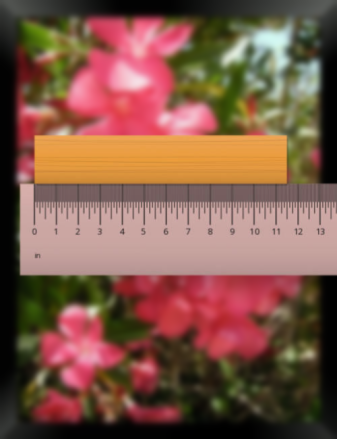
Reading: 11.5 in
